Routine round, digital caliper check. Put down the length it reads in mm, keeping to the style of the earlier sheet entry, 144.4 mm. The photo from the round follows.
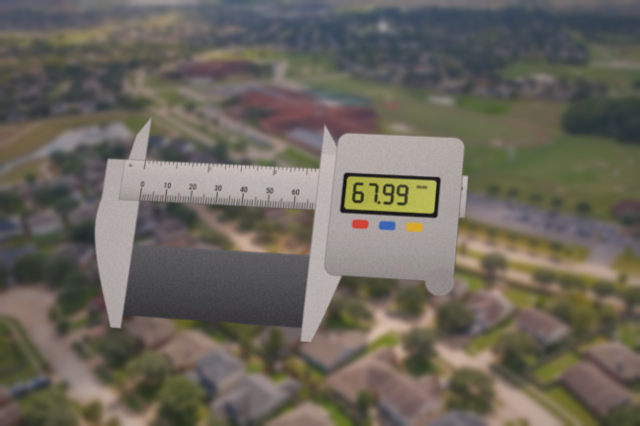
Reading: 67.99 mm
